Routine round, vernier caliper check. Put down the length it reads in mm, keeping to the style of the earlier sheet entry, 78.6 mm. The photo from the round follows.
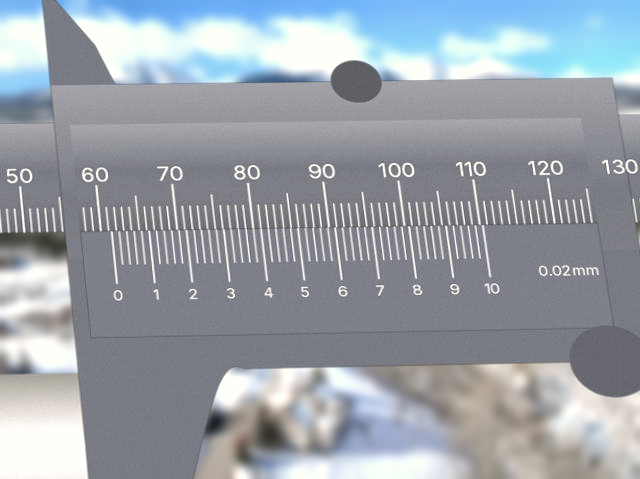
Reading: 61.4 mm
